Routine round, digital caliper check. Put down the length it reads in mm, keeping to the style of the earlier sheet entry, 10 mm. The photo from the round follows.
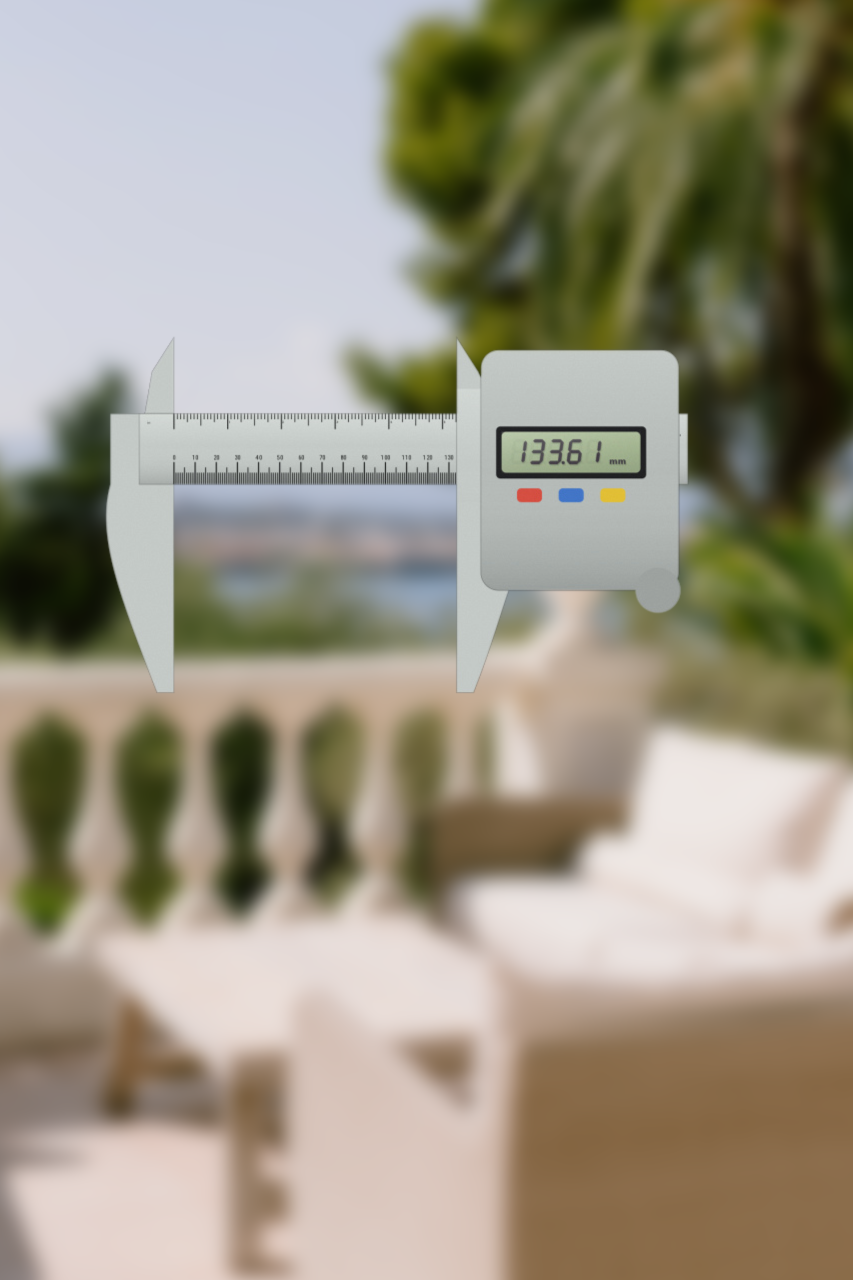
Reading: 133.61 mm
